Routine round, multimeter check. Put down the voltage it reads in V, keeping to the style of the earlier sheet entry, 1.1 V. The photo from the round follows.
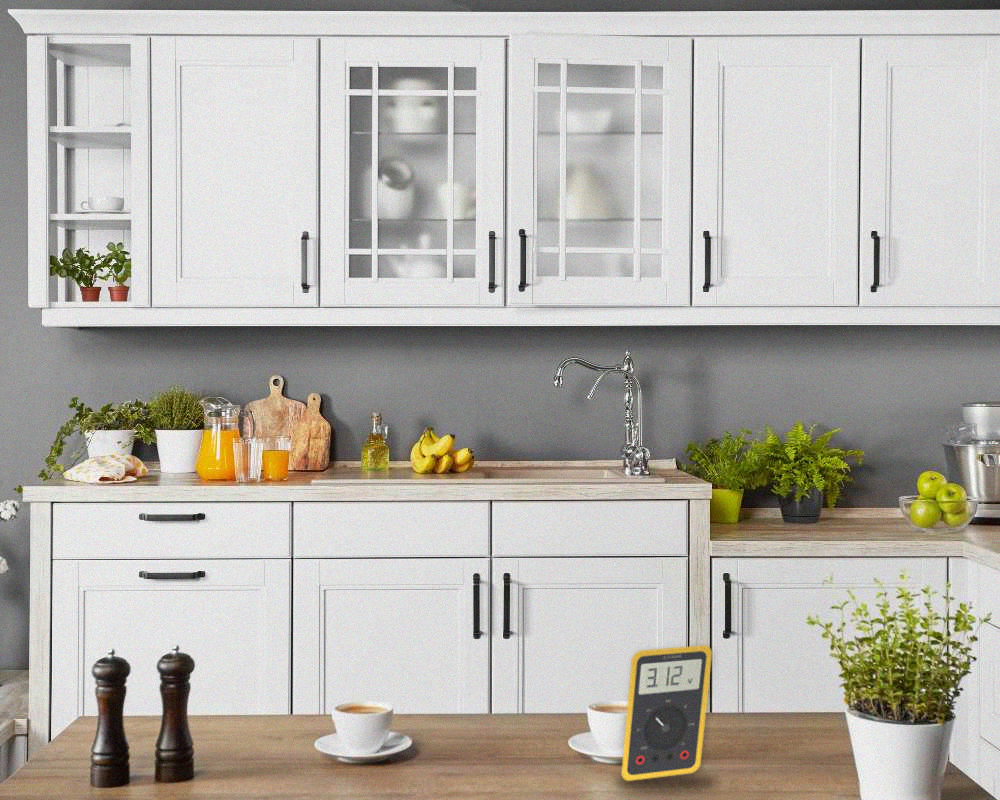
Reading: 3.12 V
